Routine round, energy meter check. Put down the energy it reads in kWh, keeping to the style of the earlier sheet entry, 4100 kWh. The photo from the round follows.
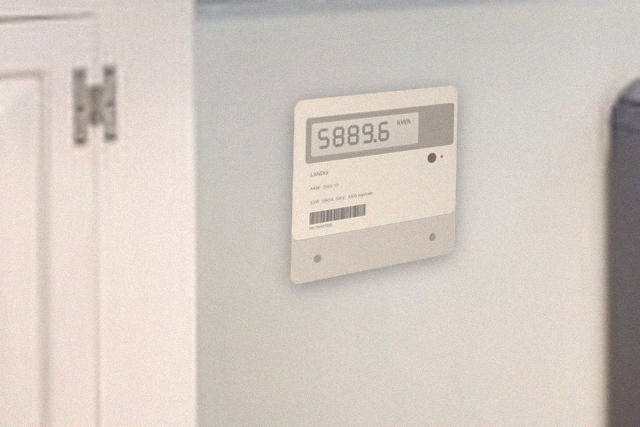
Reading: 5889.6 kWh
